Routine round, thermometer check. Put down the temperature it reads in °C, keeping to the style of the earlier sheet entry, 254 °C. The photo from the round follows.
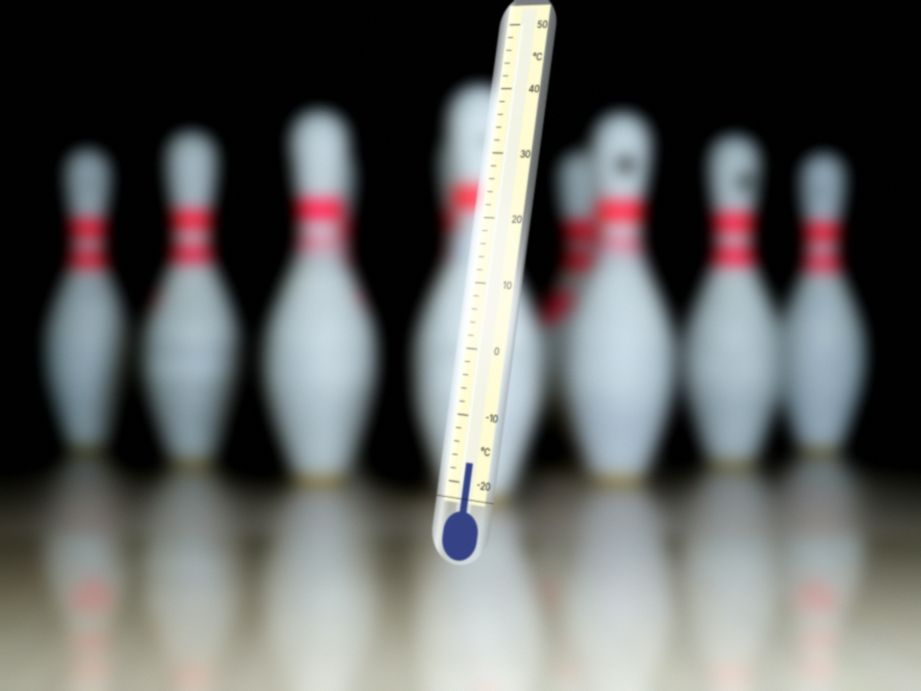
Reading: -17 °C
